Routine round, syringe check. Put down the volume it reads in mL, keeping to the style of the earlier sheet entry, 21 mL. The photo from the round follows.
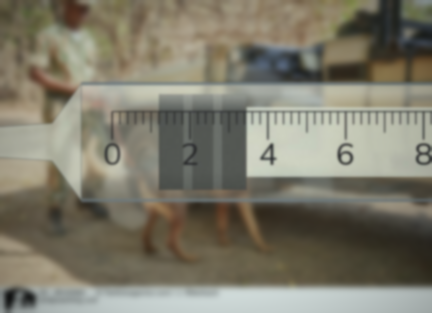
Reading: 1.2 mL
